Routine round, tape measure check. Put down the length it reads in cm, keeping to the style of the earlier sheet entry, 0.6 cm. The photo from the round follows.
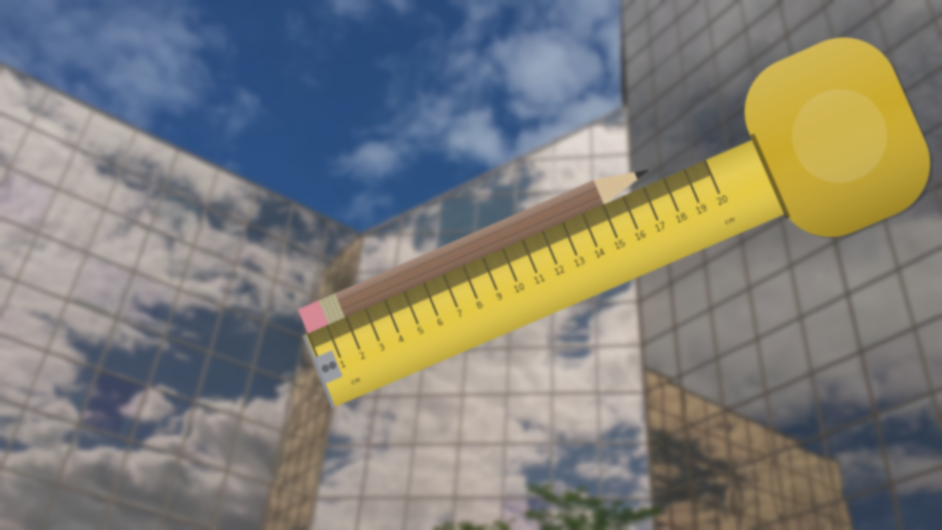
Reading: 17.5 cm
